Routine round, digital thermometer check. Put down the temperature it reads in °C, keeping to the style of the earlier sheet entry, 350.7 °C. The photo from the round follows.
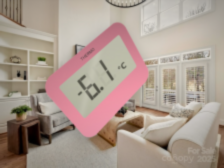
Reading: -6.1 °C
